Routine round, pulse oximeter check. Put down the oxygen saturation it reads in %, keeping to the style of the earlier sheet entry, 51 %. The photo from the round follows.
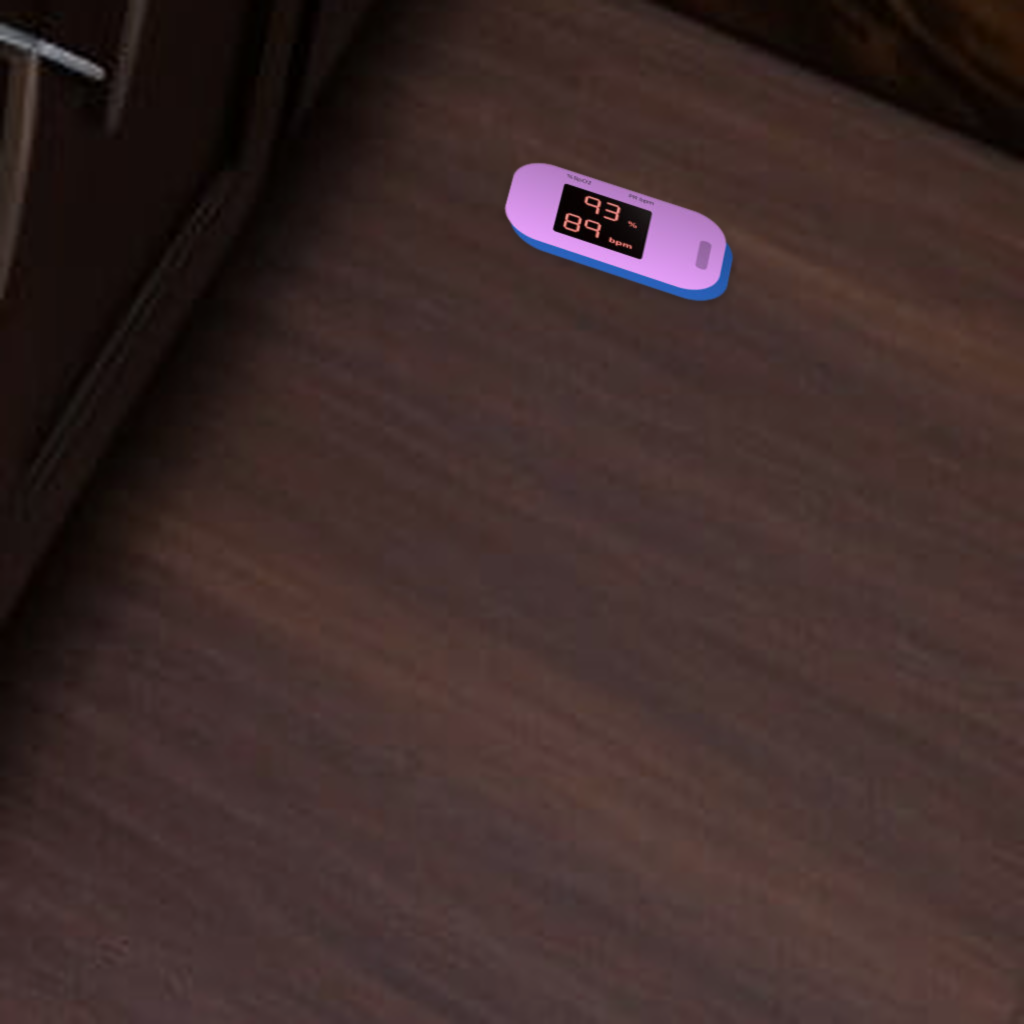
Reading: 93 %
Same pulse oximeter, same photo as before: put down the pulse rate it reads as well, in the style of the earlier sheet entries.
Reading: 89 bpm
